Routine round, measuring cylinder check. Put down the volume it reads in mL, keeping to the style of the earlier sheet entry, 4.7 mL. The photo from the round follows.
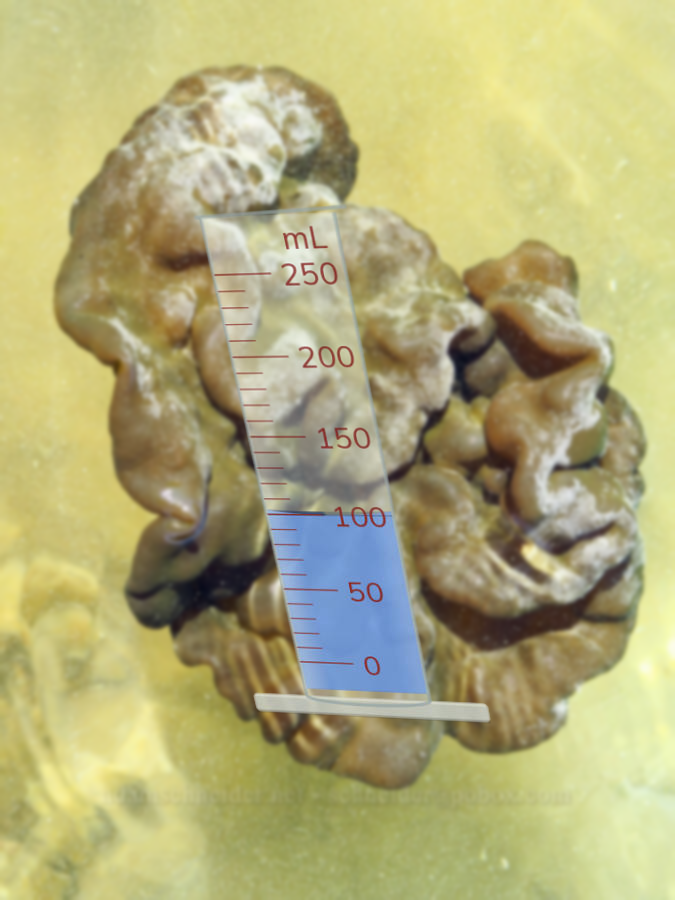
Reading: 100 mL
